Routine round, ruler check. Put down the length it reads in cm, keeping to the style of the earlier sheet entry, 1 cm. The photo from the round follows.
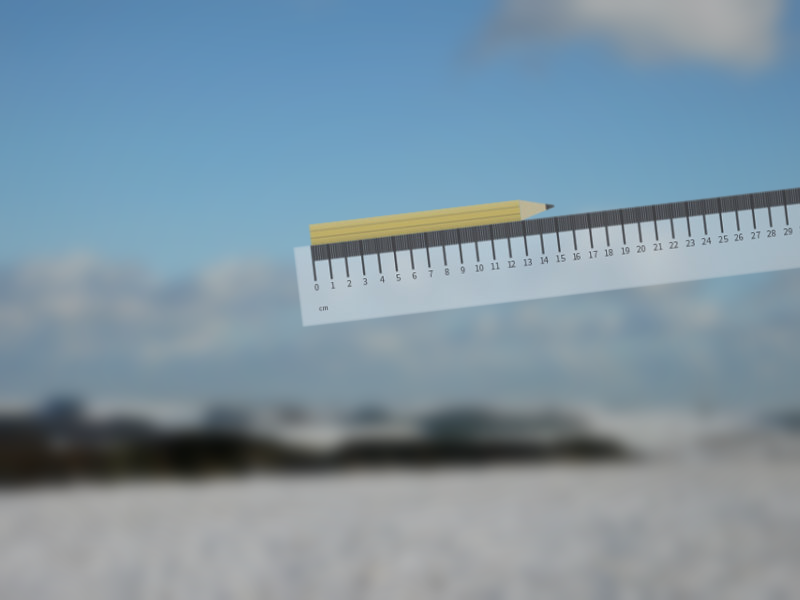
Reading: 15 cm
